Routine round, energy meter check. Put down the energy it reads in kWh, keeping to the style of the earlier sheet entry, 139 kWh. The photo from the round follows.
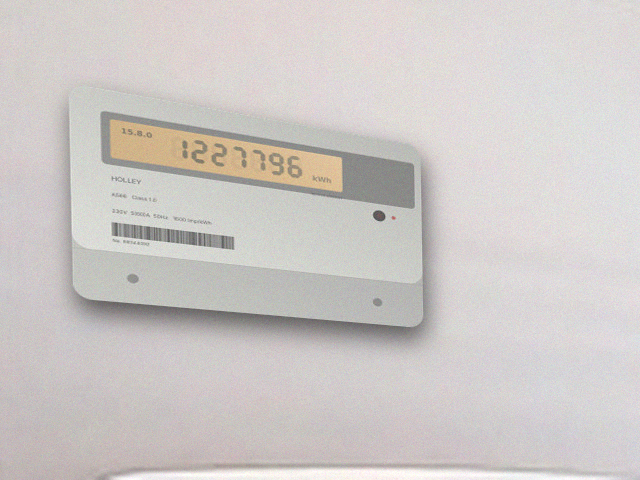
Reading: 1227796 kWh
